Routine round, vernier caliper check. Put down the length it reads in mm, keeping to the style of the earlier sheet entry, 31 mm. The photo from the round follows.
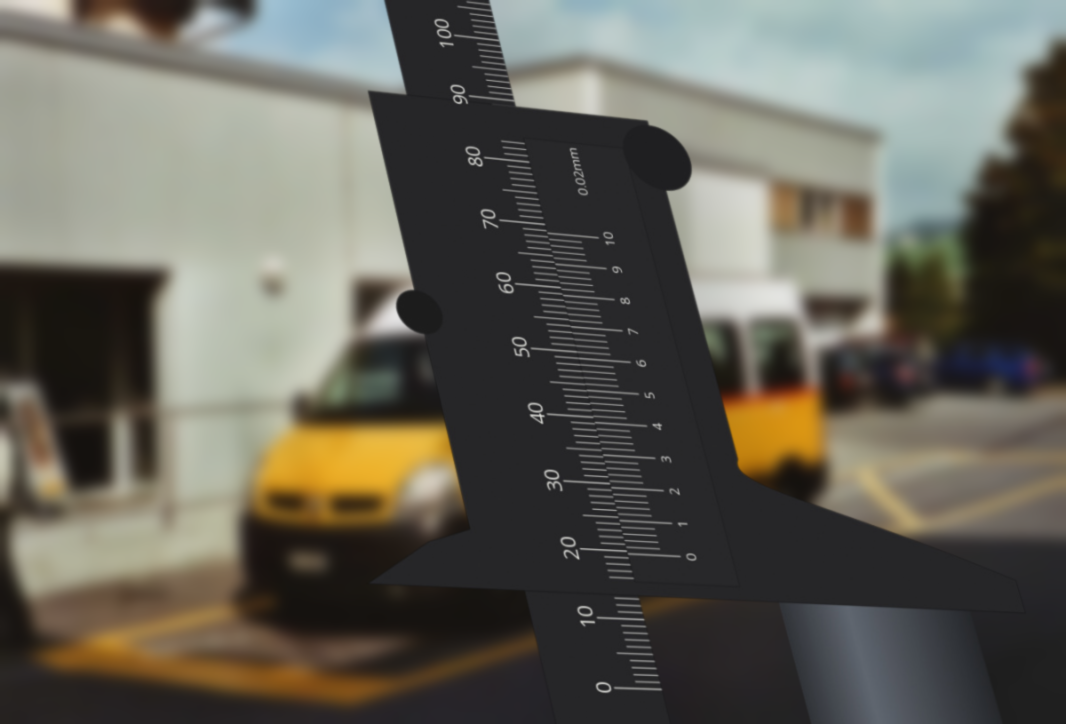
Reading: 19.6 mm
